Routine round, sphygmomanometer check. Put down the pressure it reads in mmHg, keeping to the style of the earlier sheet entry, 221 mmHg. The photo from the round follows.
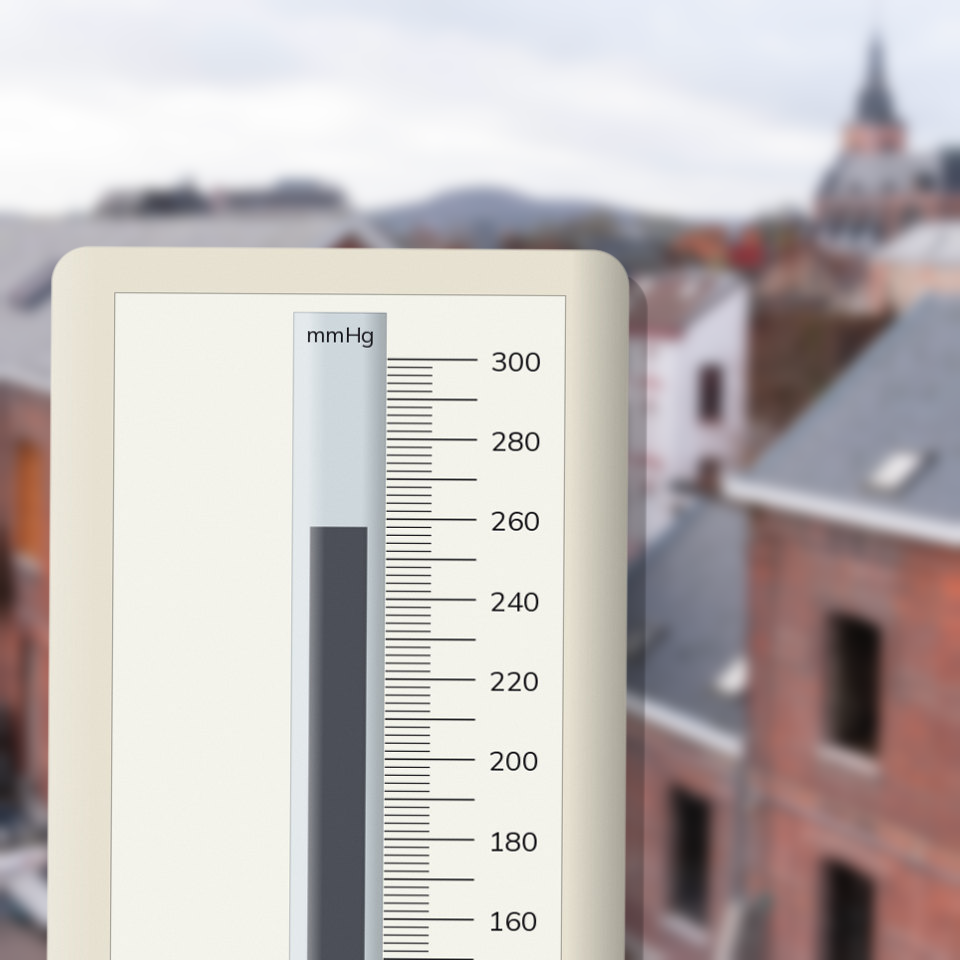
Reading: 258 mmHg
